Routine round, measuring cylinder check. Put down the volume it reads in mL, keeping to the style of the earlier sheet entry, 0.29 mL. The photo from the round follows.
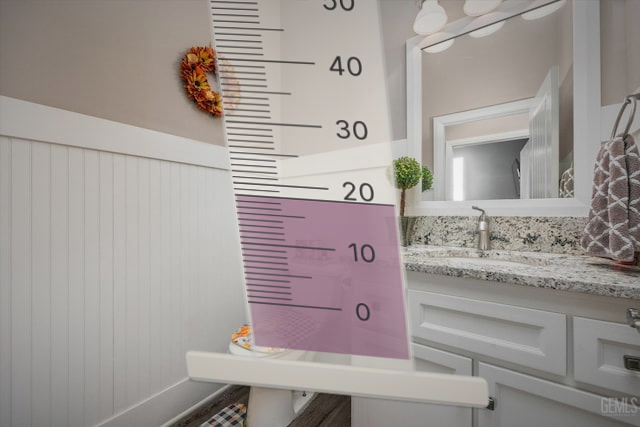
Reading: 18 mL
